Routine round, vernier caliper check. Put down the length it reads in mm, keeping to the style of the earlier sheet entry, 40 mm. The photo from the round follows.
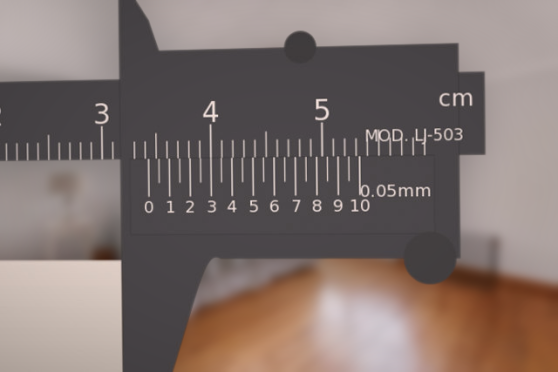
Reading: 34.3 mm
